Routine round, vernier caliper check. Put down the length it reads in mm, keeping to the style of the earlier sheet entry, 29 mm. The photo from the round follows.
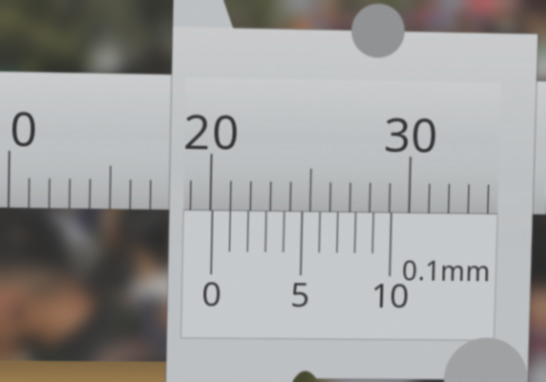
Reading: 20.1 mm
